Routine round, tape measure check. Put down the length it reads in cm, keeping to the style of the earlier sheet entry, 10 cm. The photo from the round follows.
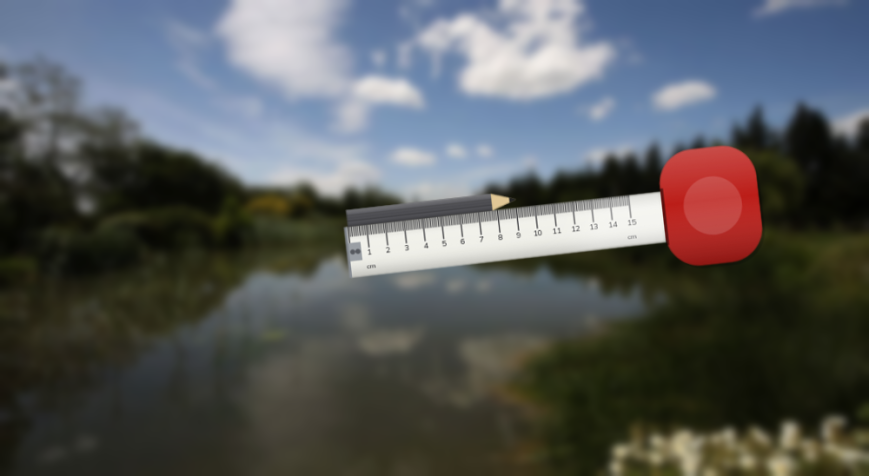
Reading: 9 cm
